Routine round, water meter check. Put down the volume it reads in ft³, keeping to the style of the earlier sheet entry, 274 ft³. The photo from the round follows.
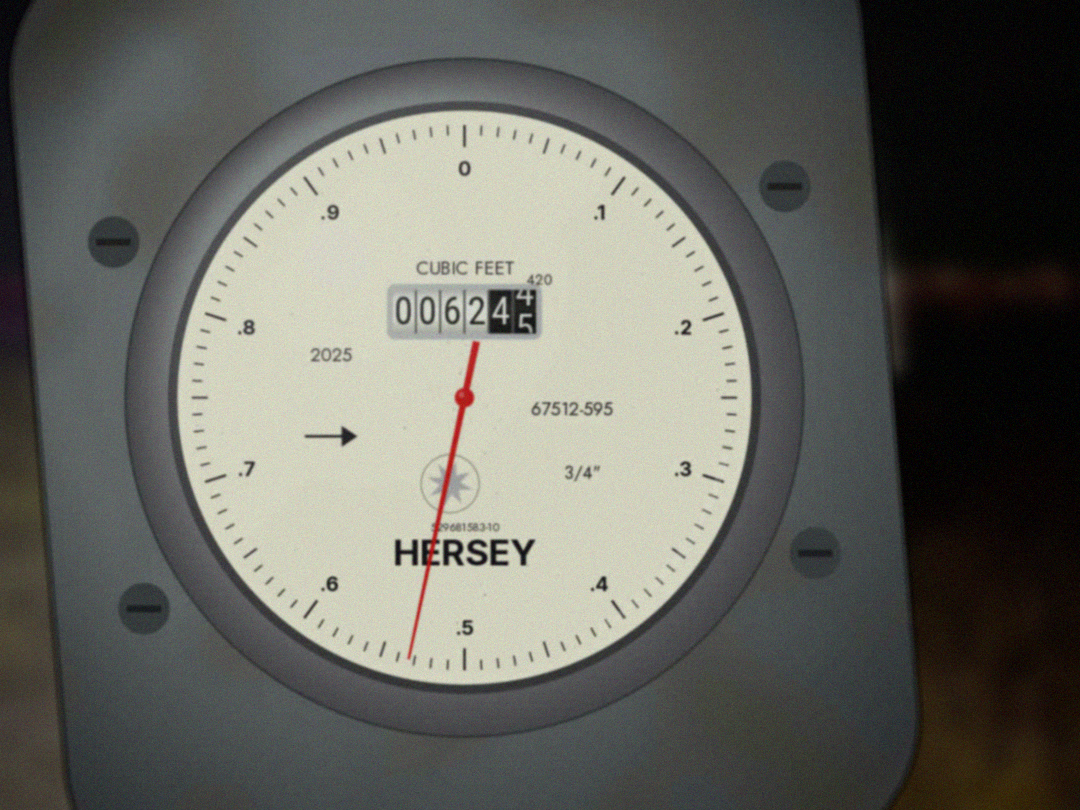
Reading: 6244.53 ft³
